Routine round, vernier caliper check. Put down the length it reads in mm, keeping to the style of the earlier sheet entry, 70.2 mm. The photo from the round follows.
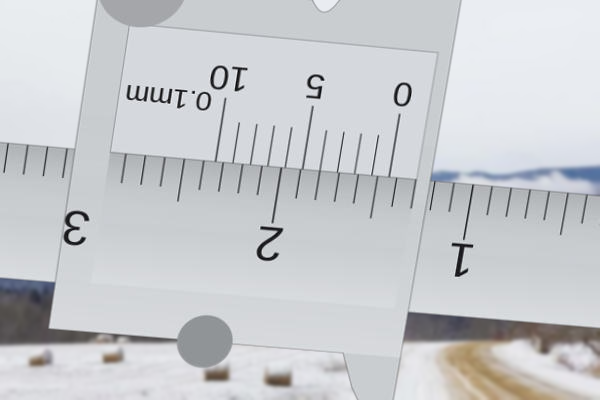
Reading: 14.4 mm
